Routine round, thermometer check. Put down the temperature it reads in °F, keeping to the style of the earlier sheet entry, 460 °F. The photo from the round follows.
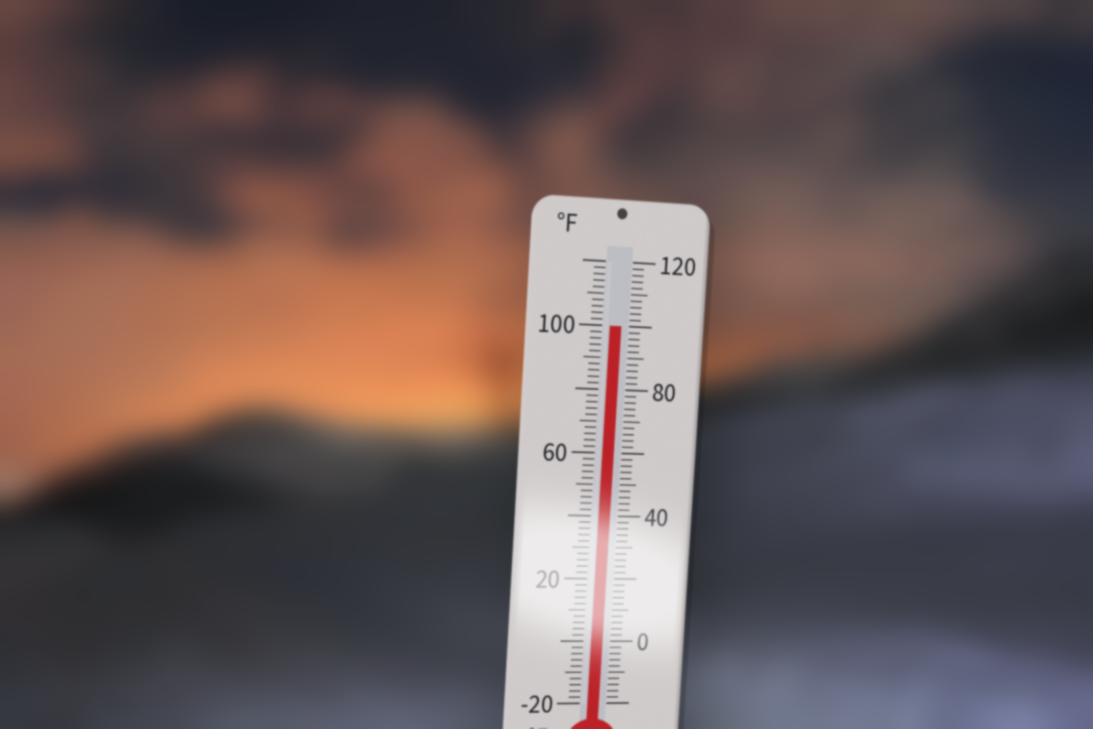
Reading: 100 °F
